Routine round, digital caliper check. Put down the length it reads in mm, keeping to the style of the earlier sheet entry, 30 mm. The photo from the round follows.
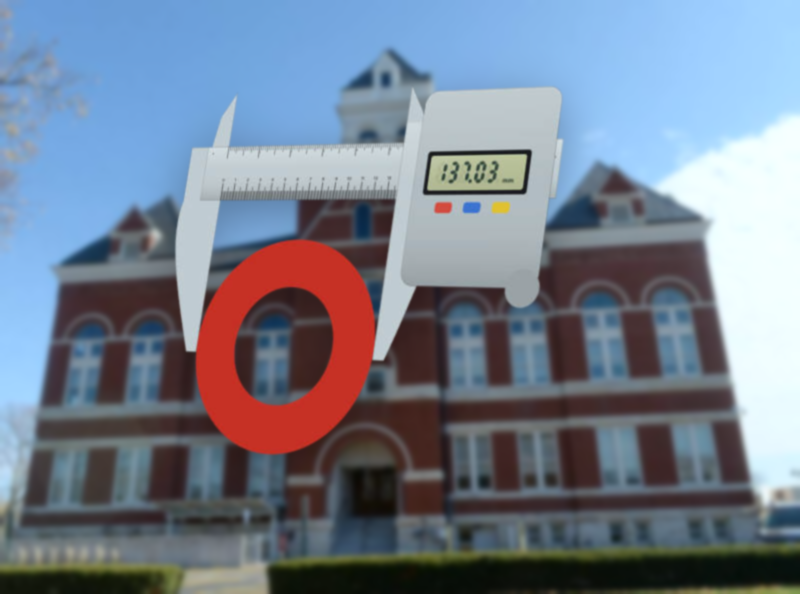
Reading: 137.03 mm
